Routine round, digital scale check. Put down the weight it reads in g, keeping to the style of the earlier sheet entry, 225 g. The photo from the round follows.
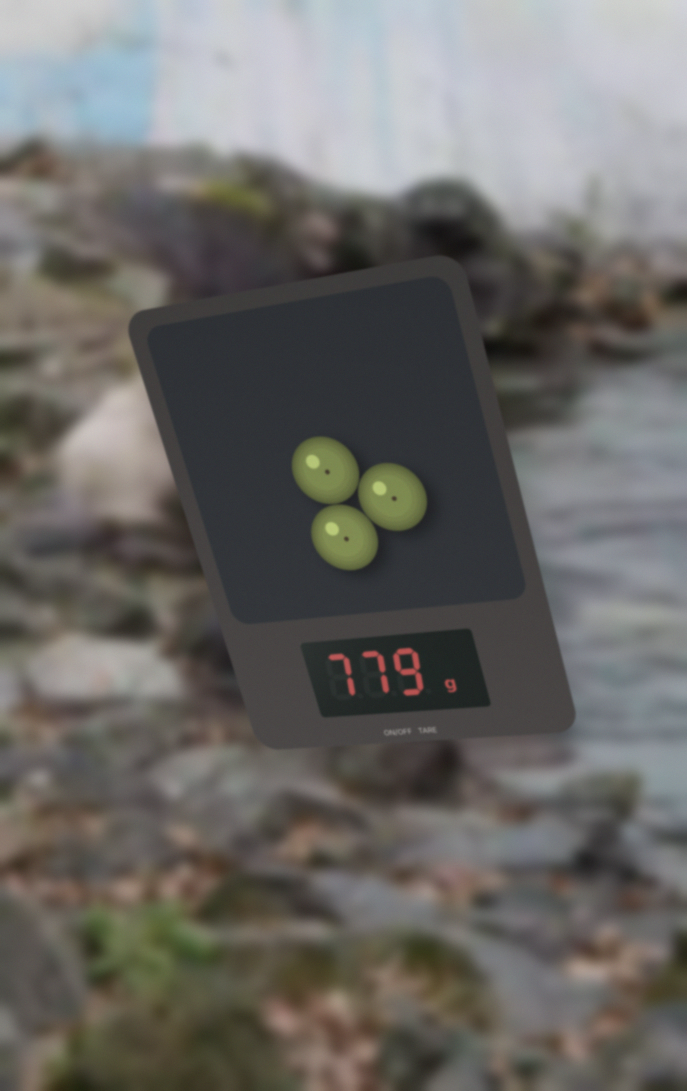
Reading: 779 g
